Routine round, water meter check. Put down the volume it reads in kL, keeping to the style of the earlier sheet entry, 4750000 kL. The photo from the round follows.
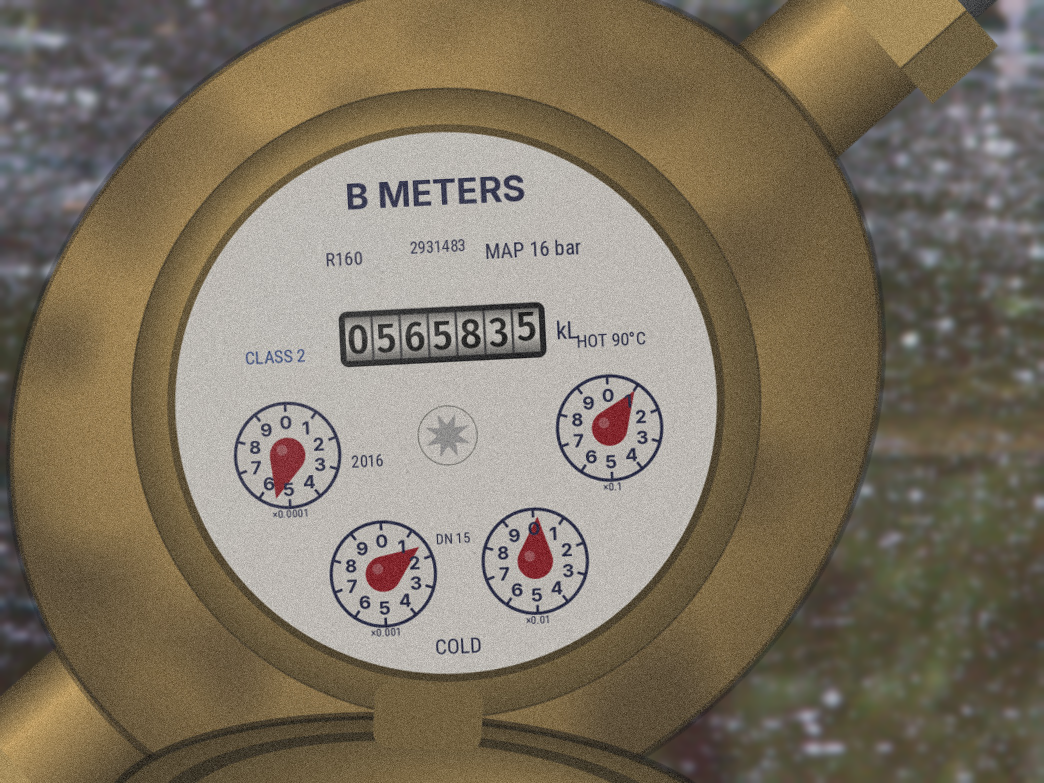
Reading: 565835.1015 kL
